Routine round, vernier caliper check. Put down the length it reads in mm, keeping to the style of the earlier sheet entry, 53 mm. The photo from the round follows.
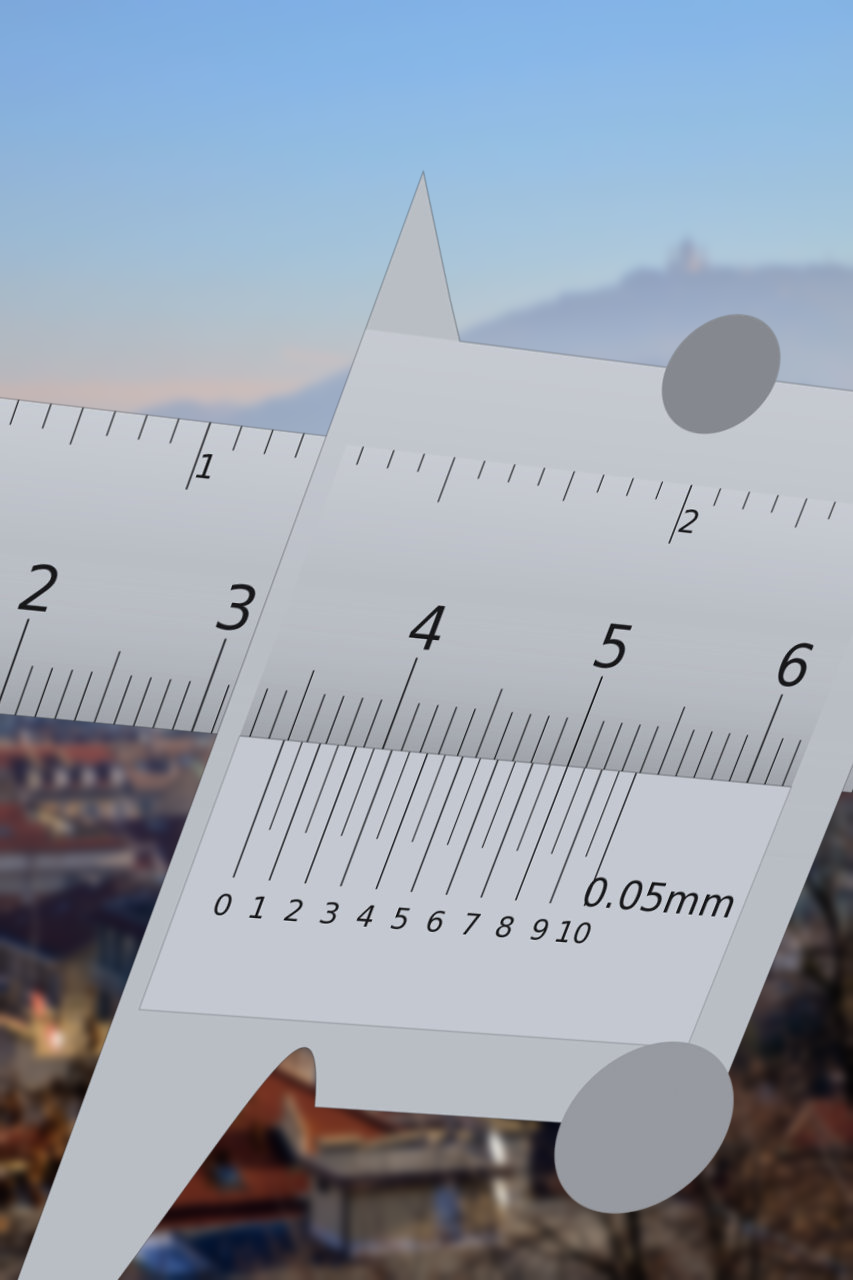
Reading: 34.8 mm
